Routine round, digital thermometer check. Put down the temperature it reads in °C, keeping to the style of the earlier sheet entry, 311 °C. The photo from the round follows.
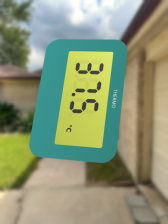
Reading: 37.5 °C
